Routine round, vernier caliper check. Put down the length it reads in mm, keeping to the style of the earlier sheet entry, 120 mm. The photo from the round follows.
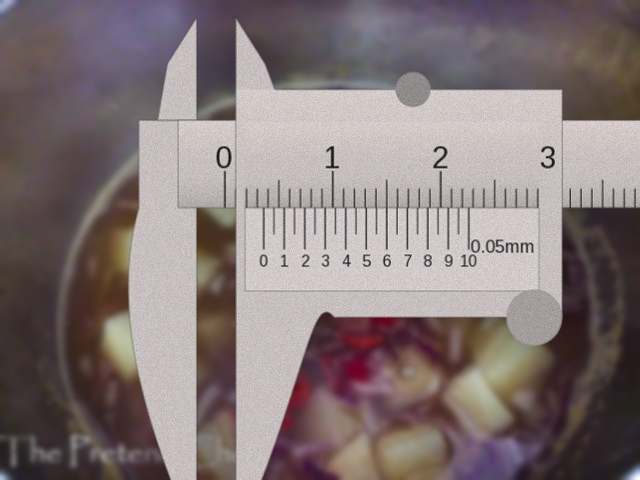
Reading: 3.6 mm
